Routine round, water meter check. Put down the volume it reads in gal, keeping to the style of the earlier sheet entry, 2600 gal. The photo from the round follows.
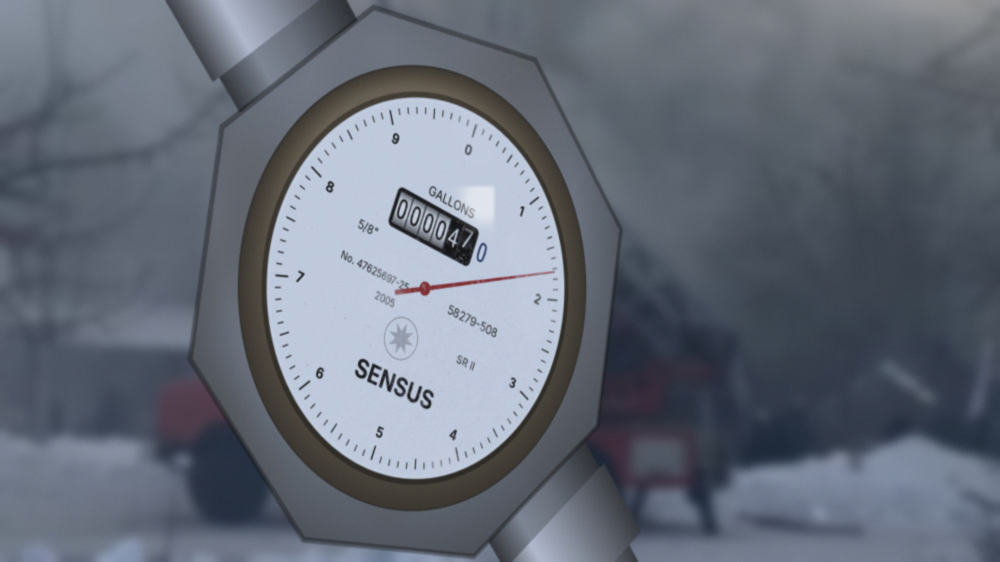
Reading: 471.7 gal
